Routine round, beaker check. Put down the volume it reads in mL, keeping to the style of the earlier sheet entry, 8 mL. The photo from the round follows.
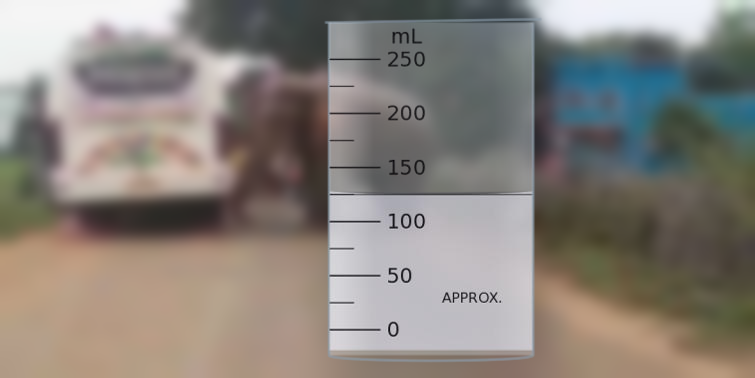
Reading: 125 mL
